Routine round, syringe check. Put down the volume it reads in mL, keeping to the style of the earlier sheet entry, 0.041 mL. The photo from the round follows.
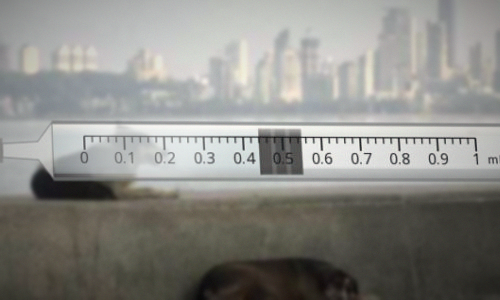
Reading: 0.44 mL
